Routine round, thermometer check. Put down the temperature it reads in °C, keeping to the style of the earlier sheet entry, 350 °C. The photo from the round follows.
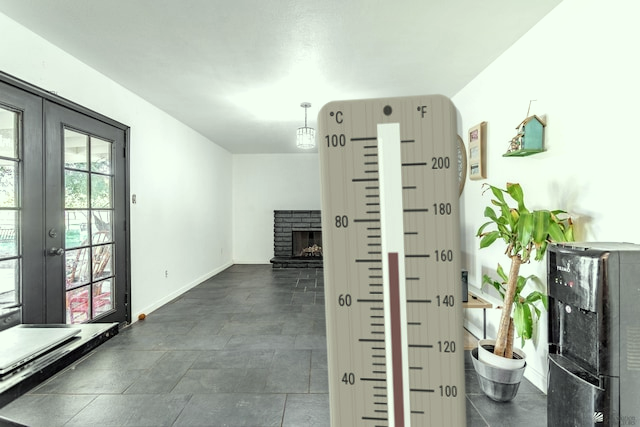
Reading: 72 °C
